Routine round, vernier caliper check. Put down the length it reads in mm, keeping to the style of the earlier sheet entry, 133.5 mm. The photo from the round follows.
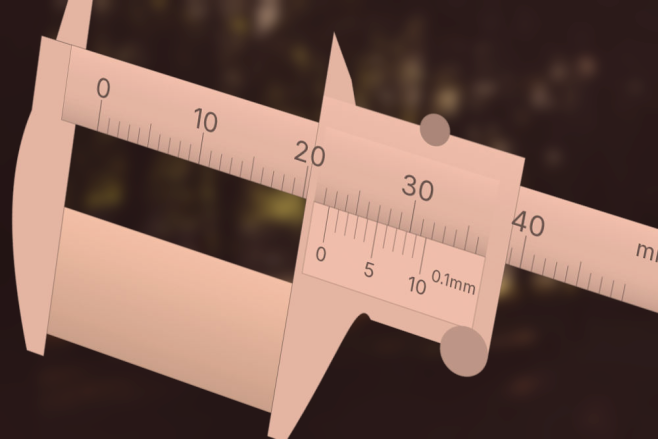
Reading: 22.5 mm
